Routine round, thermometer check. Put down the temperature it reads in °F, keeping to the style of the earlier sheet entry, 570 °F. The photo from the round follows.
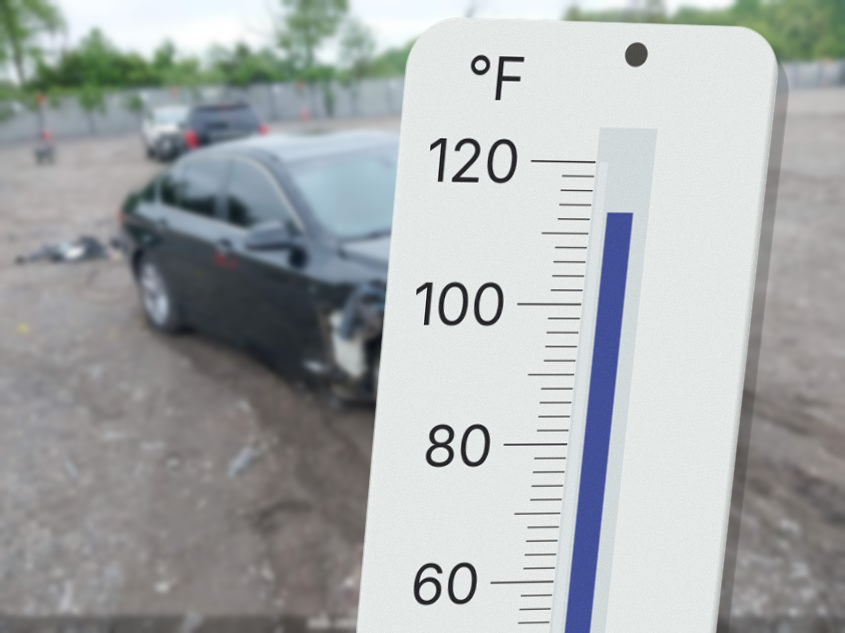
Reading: 113 °F
